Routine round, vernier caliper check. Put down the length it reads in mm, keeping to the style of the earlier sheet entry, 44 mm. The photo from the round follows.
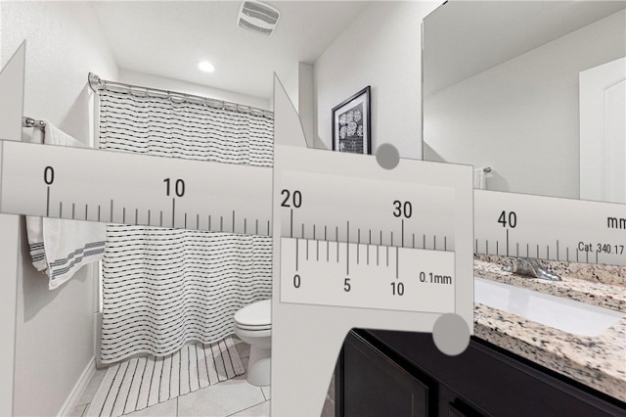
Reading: 20.5 mm
